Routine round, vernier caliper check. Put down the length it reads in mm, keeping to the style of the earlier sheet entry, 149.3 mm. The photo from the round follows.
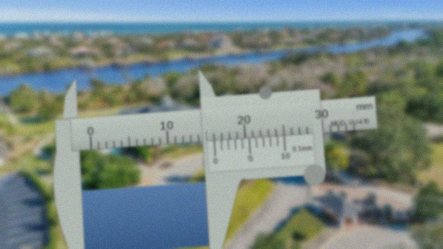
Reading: 16.0 mm
